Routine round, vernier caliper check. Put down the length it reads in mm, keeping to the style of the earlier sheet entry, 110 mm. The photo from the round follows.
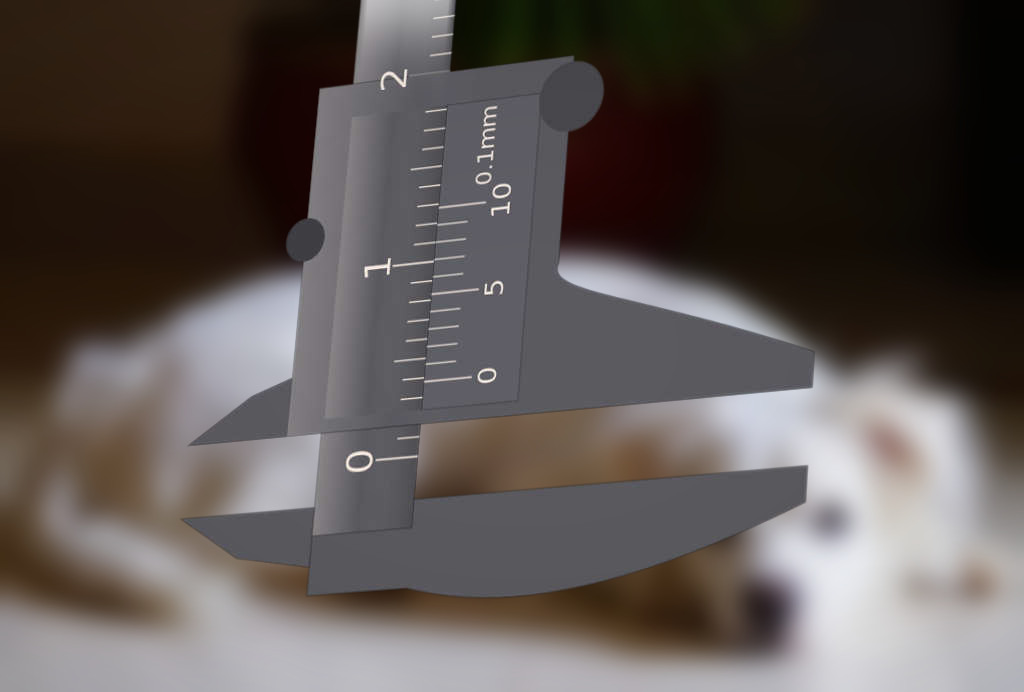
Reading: 3.8 mm
